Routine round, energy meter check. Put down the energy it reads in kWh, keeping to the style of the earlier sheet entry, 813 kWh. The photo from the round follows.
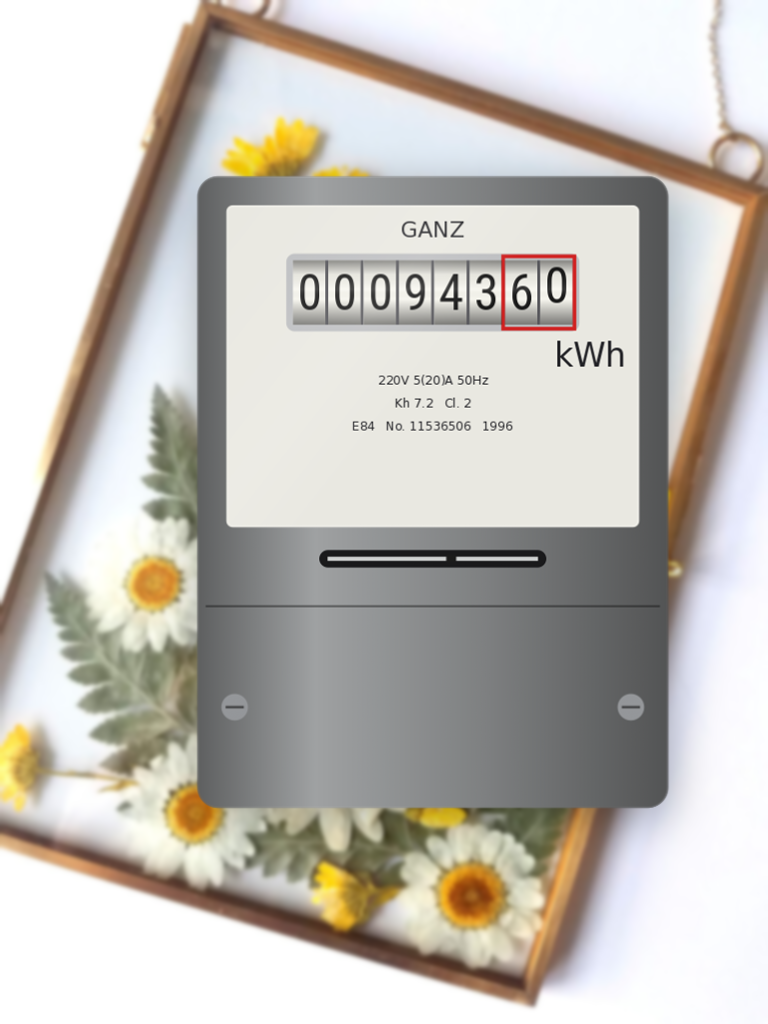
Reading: 943.60 kWh
